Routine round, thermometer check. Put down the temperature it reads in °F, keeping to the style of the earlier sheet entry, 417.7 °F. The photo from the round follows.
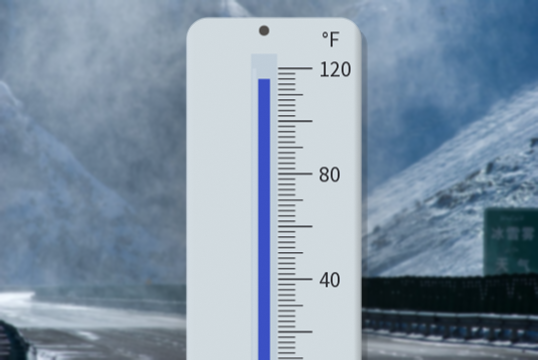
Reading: 116 °F
